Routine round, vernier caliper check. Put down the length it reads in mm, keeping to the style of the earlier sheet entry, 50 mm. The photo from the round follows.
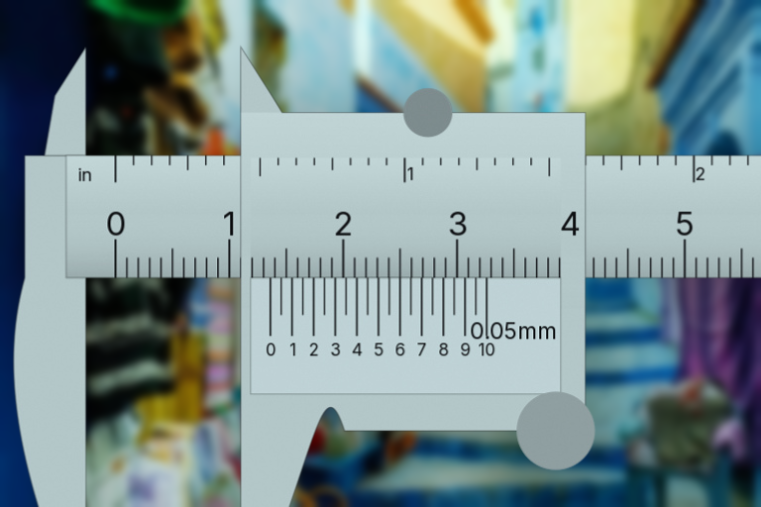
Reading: 13.6 mm
